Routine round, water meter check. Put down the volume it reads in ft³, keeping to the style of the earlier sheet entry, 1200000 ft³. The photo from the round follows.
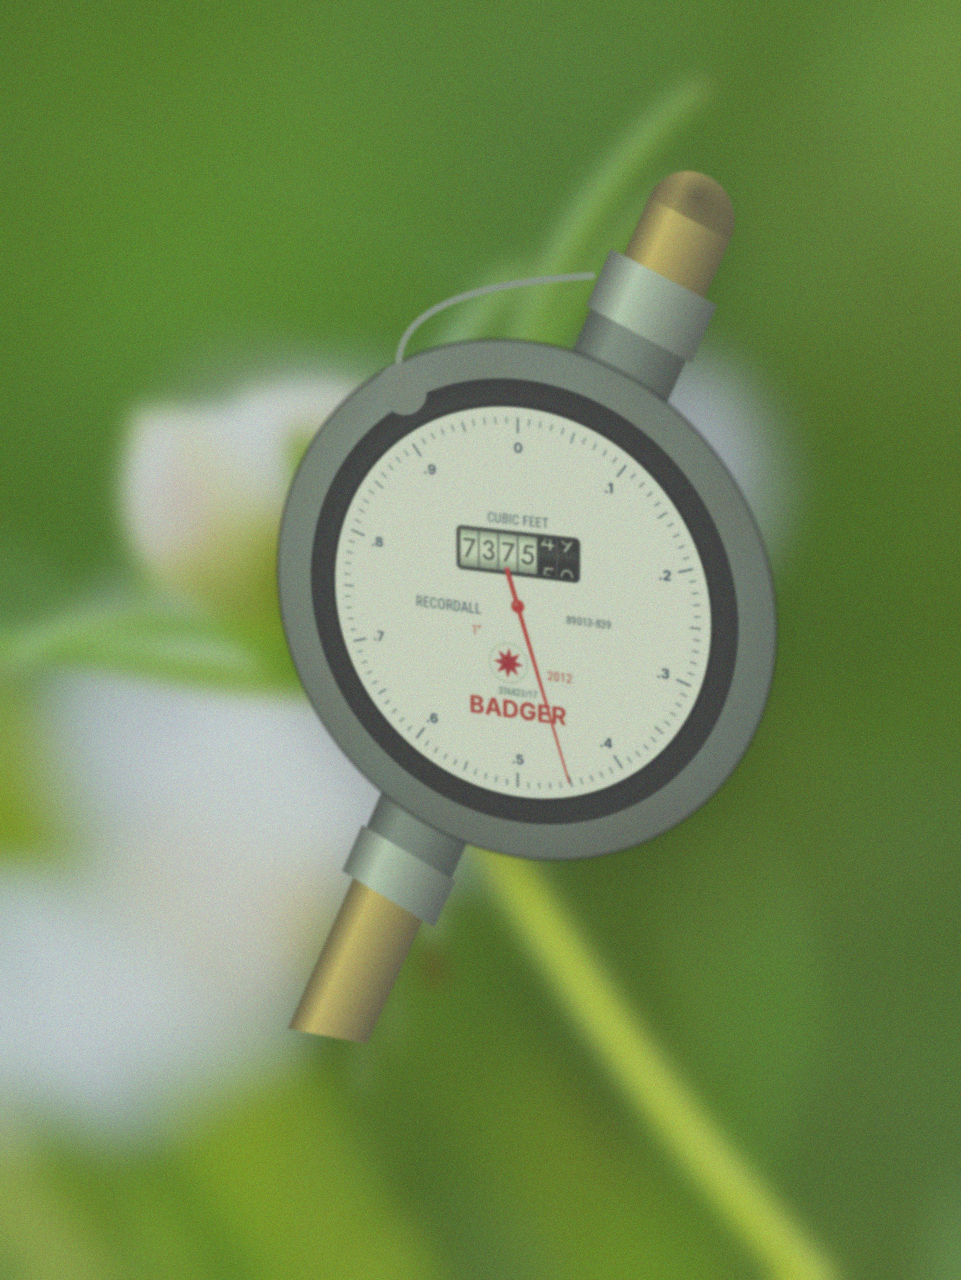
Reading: 737549.45 ft³
